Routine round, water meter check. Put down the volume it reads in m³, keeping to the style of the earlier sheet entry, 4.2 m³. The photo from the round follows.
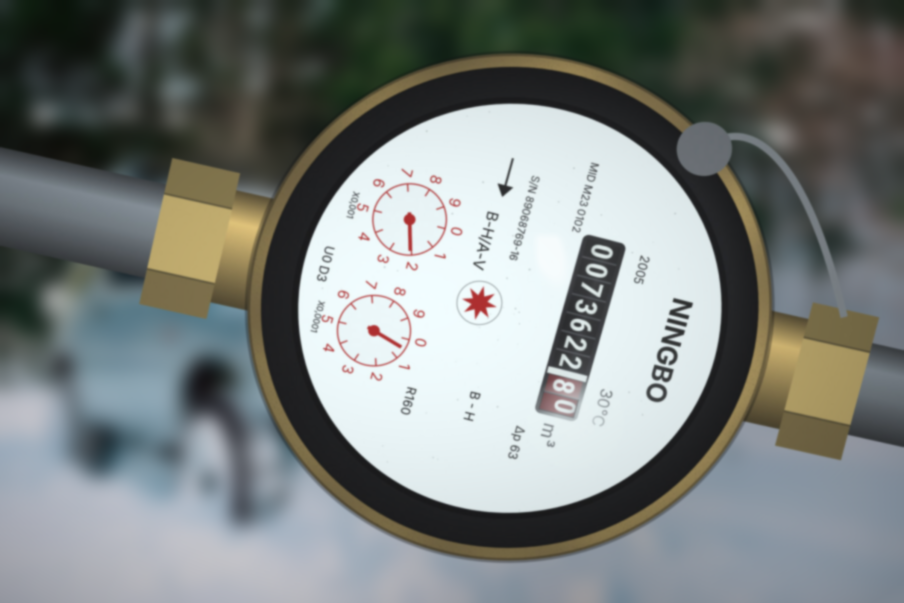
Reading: 73622.8020 m³
